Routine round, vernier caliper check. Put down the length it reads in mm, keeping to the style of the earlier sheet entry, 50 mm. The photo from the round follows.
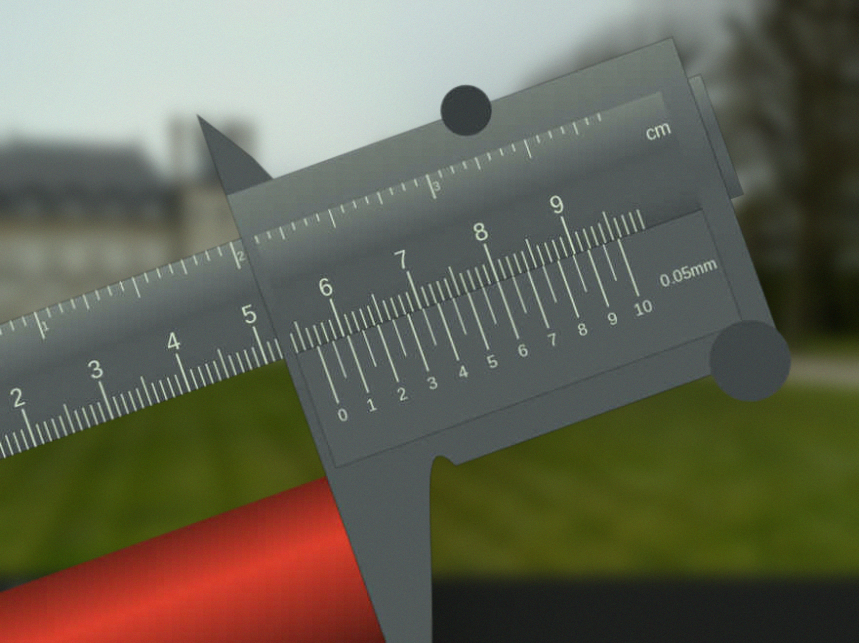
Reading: 56.6 mm
